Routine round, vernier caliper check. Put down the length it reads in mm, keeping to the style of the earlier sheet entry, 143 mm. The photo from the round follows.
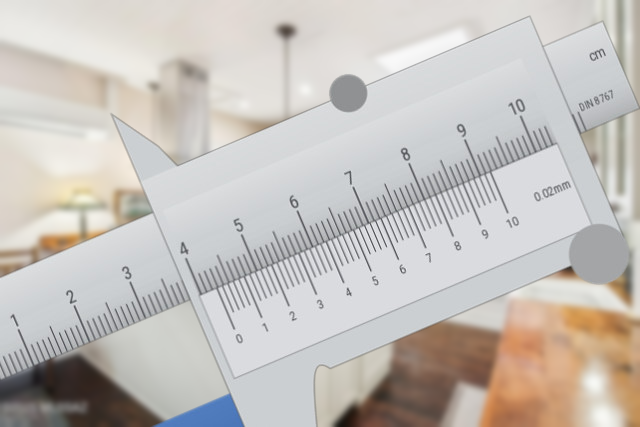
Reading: 42.8 mm
